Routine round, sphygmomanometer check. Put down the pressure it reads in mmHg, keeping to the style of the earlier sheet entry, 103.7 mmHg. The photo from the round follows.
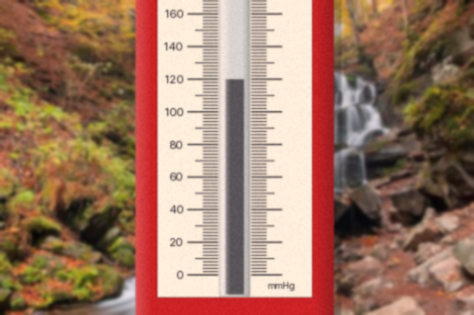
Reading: 120 mmHg
